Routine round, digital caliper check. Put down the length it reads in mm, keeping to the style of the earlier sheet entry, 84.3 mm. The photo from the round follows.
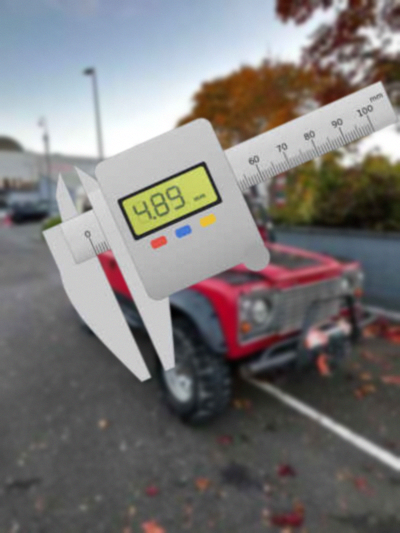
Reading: 4.89 mm
